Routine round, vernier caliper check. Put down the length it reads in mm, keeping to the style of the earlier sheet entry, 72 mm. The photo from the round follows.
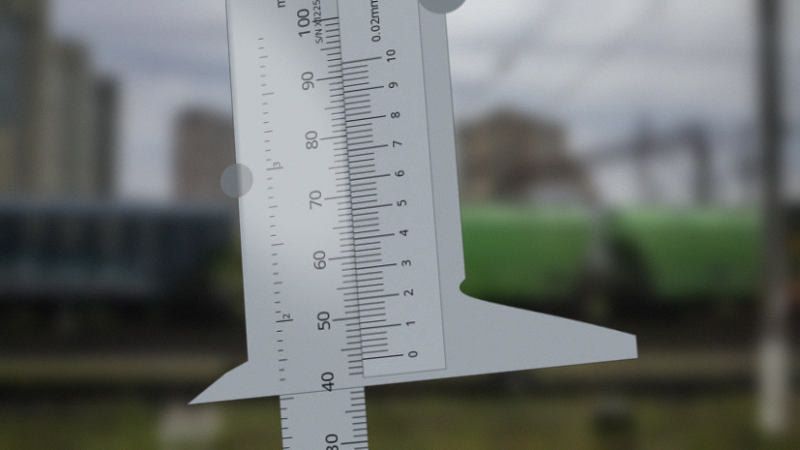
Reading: 43.2 mm
